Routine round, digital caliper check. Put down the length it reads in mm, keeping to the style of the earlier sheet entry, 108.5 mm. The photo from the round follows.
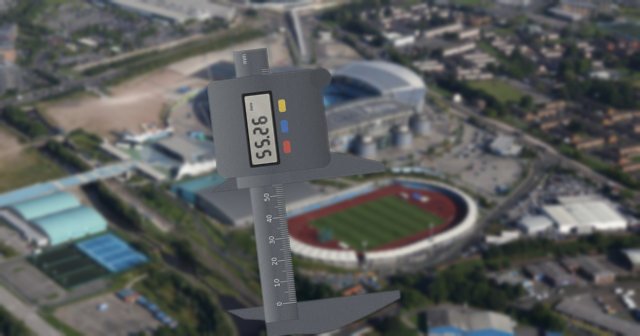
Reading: 55.26 mm
